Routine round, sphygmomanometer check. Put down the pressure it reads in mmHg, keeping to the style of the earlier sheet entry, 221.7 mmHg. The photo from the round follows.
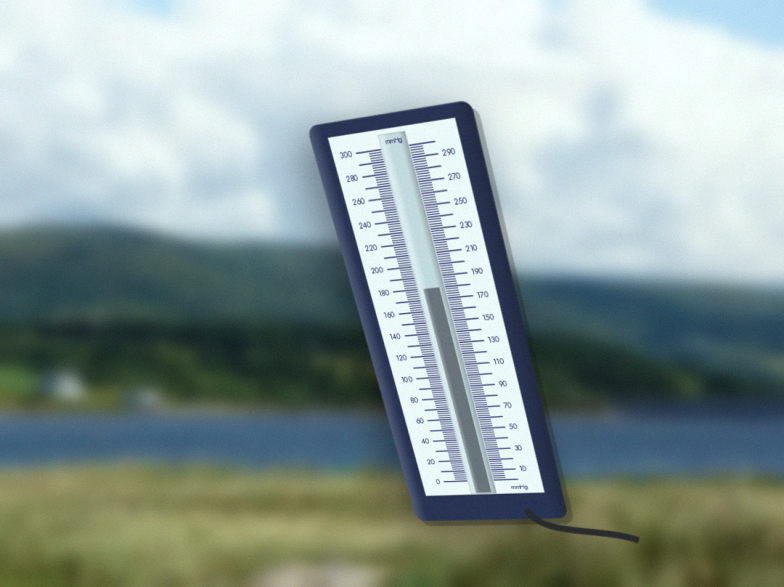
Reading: 180 mmHg
